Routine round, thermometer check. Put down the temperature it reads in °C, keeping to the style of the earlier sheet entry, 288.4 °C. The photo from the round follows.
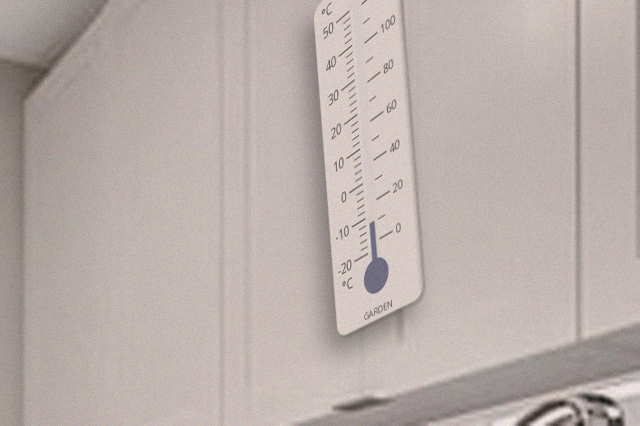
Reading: -12 °C
